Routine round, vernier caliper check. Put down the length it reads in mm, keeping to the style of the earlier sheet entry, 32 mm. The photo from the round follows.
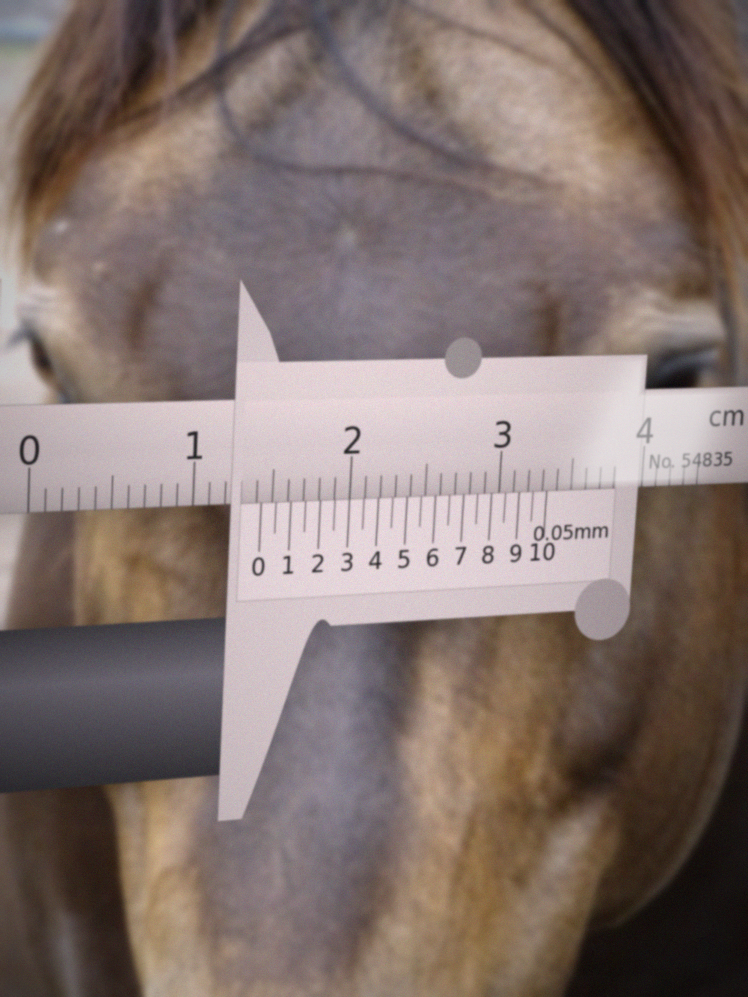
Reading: 14.3 mm
